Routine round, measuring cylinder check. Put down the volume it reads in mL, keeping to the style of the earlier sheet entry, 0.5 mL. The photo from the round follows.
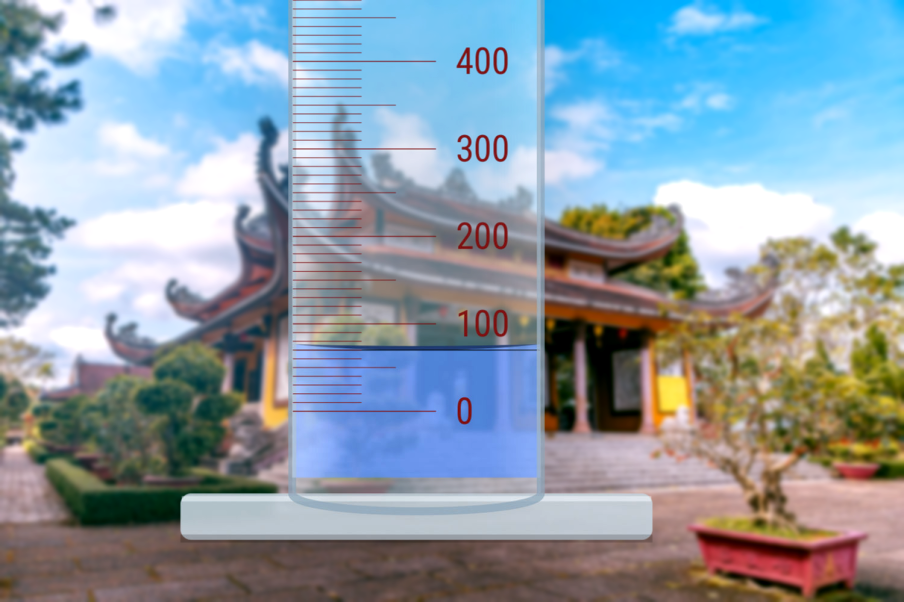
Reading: 70 mL
